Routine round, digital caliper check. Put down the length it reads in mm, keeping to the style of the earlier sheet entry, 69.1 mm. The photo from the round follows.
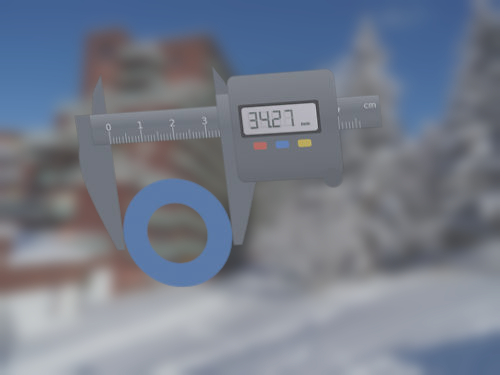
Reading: 34.27 mm
